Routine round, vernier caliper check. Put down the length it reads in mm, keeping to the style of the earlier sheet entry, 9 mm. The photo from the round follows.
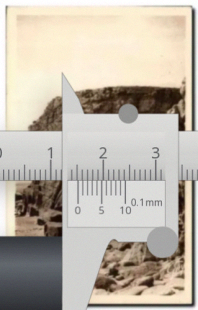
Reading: 15.2 mm
